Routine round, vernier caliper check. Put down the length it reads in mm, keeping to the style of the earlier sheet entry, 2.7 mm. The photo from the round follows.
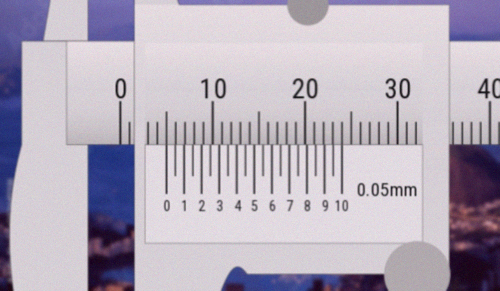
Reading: 5.0 mm
